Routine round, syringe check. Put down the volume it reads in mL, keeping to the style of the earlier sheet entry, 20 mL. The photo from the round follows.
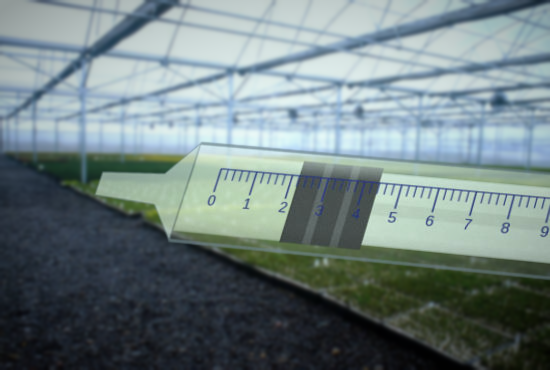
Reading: 2.2 mL
